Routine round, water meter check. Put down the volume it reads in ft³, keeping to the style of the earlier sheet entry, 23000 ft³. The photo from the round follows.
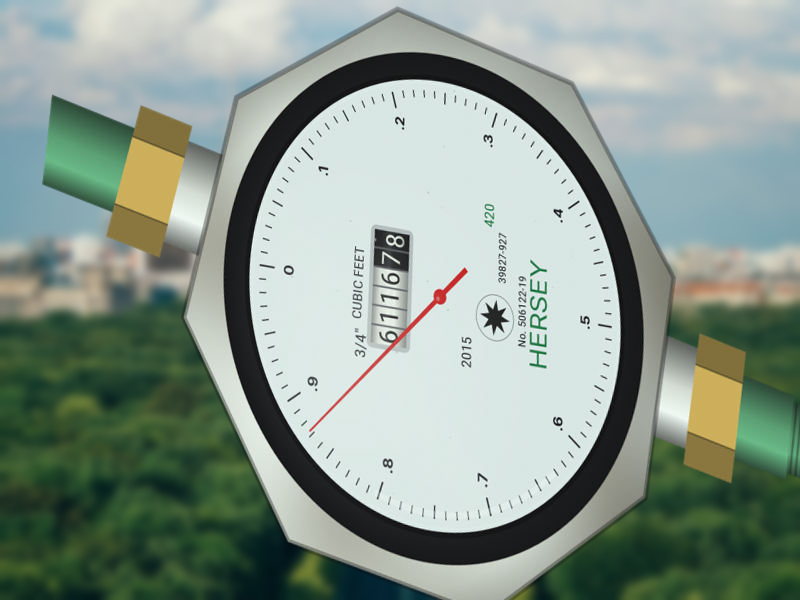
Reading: 611677.87 ft³
